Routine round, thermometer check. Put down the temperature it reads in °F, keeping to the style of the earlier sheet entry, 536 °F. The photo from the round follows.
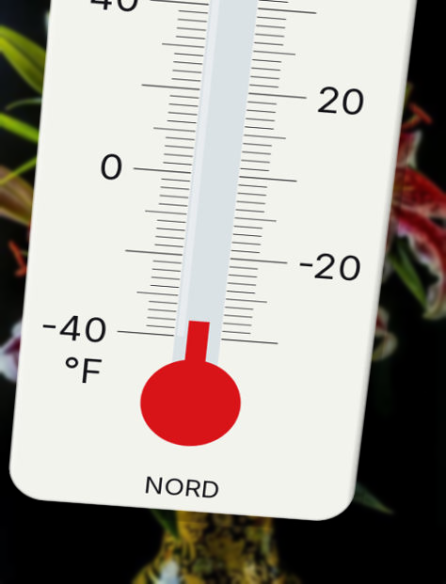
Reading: -36 °F
